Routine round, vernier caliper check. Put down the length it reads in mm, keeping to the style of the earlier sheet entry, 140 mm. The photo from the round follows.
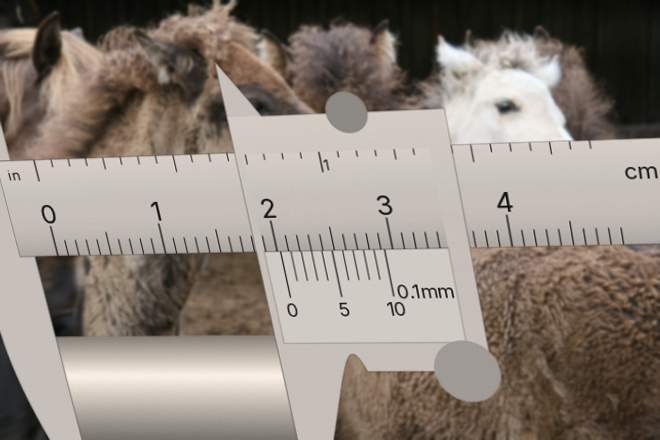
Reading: 20.3 mm
